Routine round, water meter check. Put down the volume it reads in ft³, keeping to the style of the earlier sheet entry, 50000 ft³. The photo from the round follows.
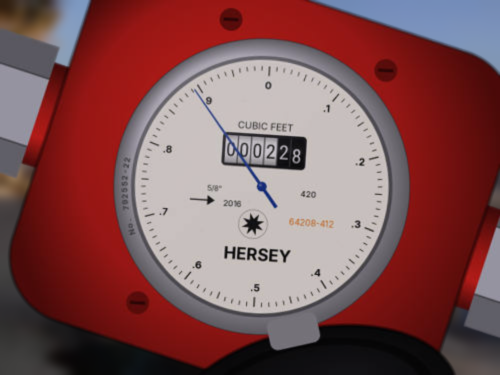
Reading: 227.89 ft³
